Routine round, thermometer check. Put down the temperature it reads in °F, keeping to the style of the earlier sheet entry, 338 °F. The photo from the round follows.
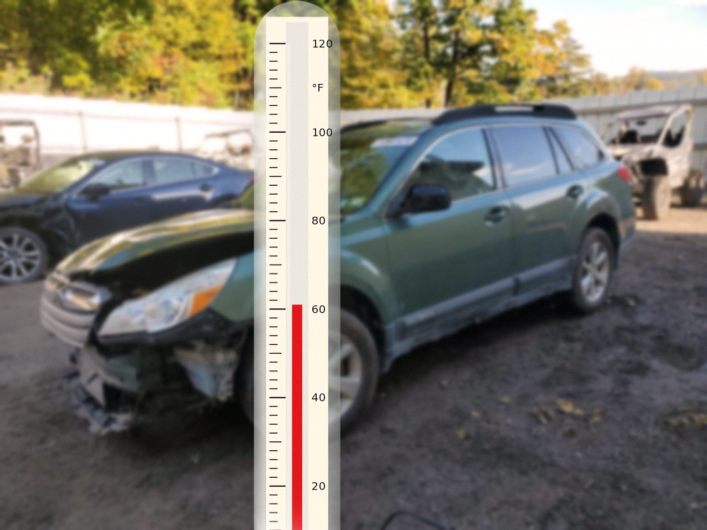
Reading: 61 °F
